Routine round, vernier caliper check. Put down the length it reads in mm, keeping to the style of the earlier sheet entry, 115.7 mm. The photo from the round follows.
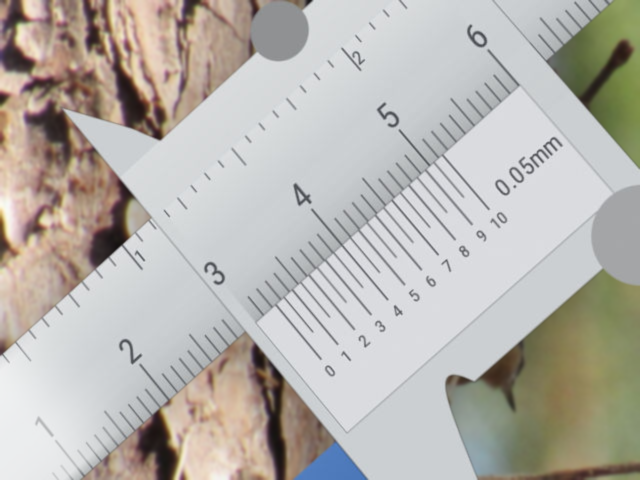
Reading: 32.4 mm
